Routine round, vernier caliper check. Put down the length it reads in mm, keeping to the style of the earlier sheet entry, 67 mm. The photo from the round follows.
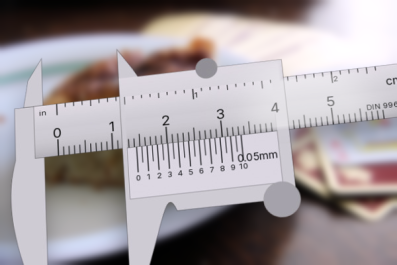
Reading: 14.4 mm
